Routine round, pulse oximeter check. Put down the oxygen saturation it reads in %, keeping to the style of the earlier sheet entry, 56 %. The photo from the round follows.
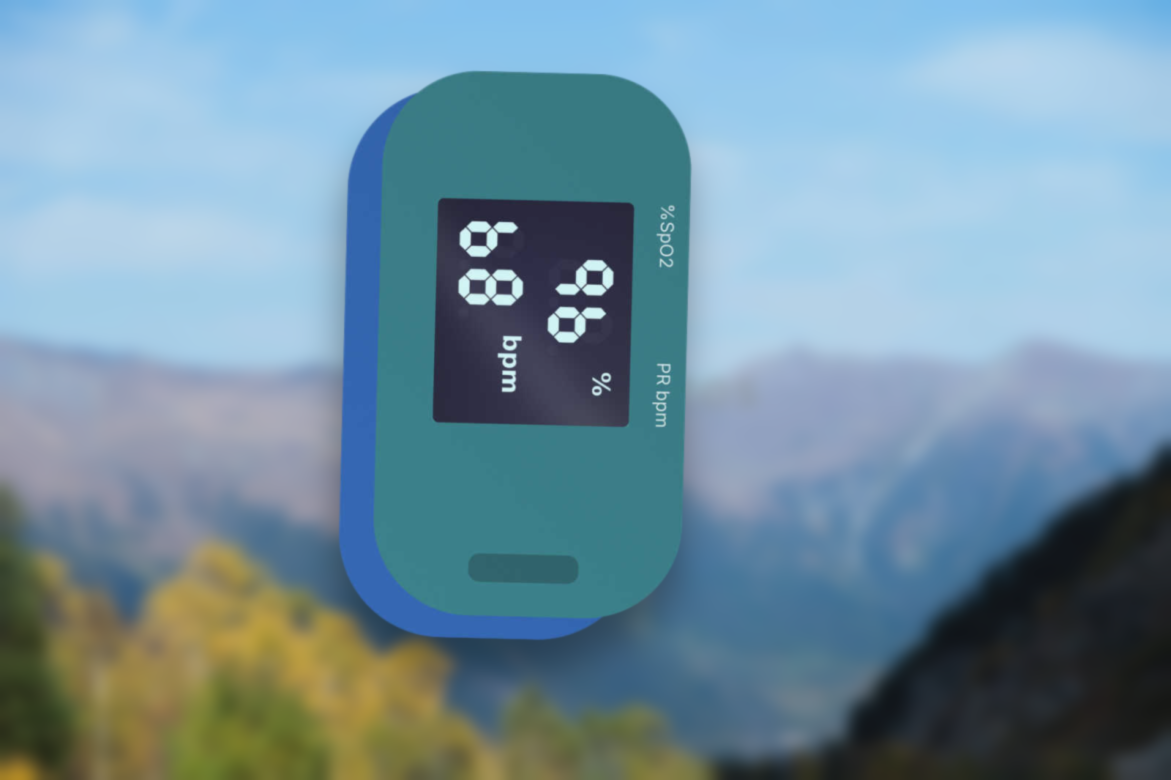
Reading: 96 %
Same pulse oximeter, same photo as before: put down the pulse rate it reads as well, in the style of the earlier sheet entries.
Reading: 68 bpm
